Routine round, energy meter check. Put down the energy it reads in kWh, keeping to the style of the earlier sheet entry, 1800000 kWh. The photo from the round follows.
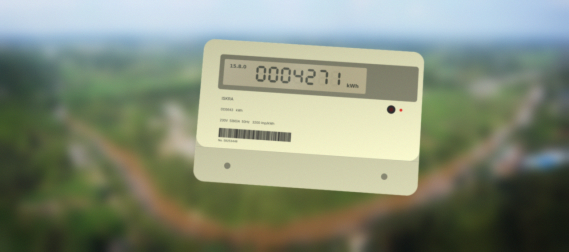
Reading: 4271 kWh
